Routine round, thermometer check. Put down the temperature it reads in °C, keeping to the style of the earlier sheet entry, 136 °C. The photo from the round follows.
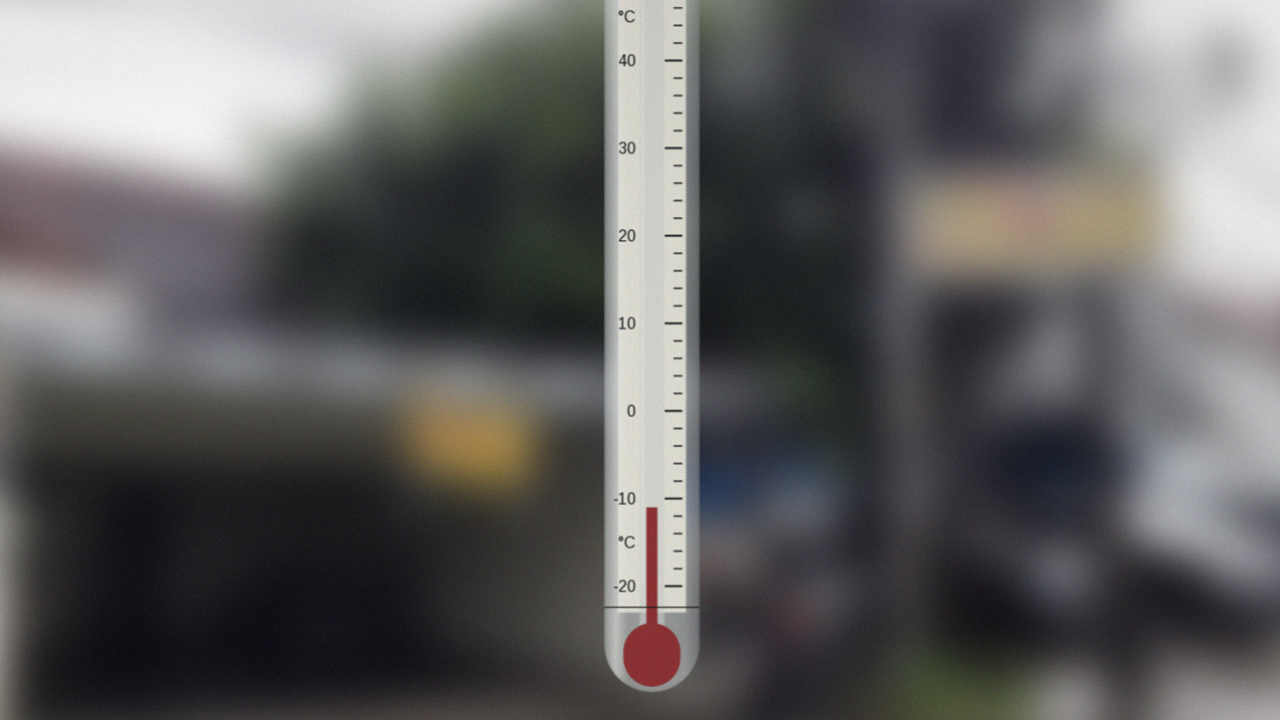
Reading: -11 °C
